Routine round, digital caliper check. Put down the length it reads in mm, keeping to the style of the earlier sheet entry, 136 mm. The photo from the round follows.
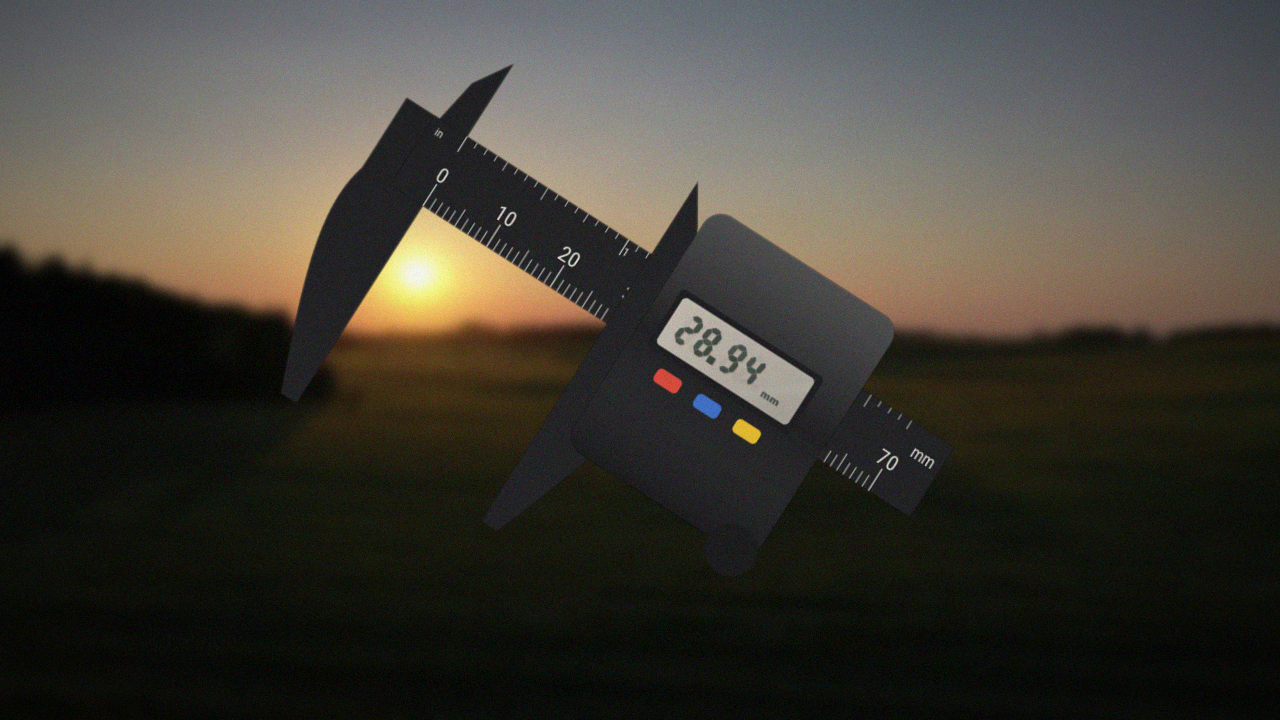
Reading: 28.94 mm
